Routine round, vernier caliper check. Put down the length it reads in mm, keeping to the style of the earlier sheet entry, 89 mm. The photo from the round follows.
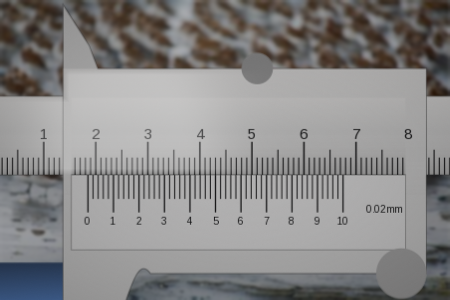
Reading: 18.5 mm
